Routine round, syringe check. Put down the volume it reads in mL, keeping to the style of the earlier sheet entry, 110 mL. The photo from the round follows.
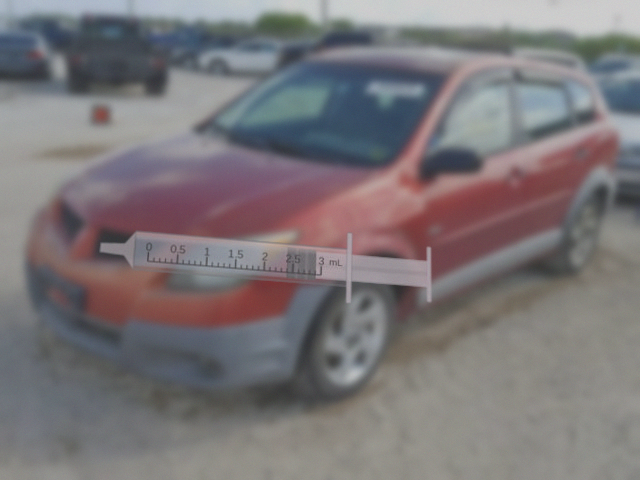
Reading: 2.4 mL
